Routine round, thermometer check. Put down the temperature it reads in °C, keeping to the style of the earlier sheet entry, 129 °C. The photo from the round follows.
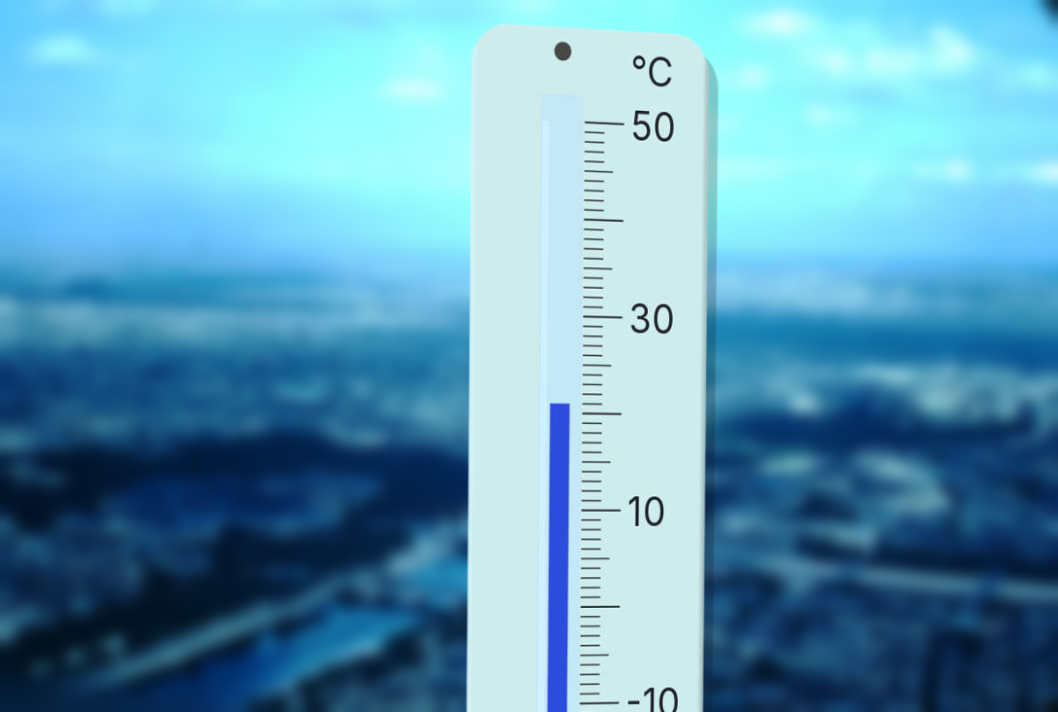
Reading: 21 °C
